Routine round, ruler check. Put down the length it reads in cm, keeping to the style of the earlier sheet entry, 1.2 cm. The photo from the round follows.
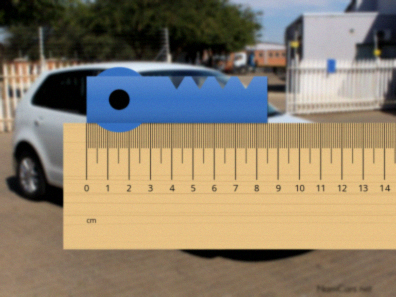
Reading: 8.5 cm
